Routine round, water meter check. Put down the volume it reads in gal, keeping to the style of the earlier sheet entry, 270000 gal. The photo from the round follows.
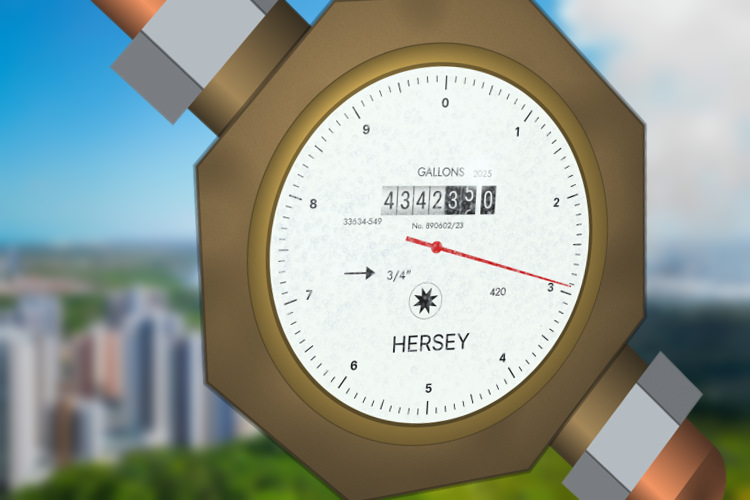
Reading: 4342352.9 gal
